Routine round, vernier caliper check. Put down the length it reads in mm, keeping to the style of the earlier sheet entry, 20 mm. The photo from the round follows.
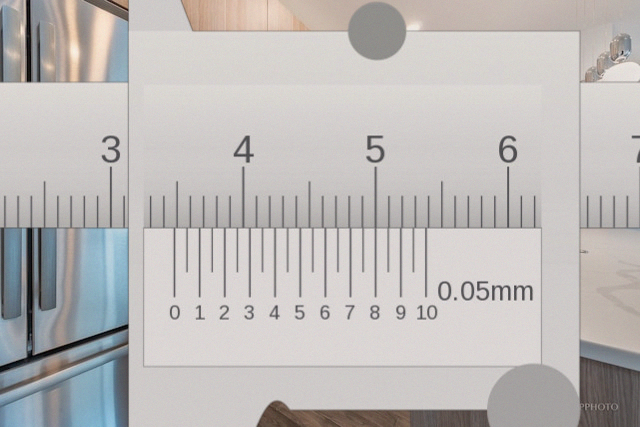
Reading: 34.8 mm
